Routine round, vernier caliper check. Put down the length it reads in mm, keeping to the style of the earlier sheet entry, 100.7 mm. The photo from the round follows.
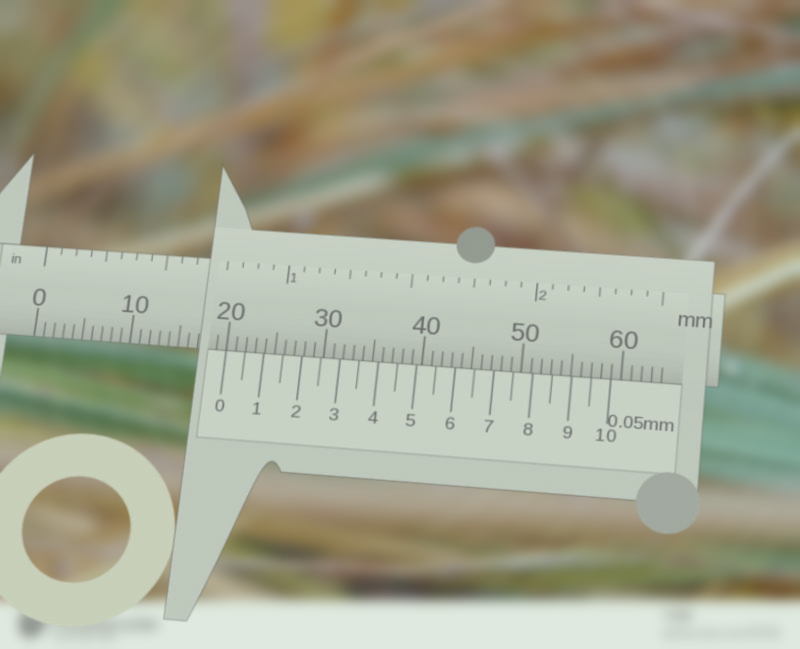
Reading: 20.0 mm
